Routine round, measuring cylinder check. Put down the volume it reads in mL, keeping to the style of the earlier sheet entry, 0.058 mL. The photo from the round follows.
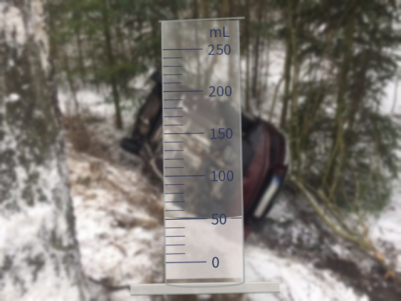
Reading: 50 mL
